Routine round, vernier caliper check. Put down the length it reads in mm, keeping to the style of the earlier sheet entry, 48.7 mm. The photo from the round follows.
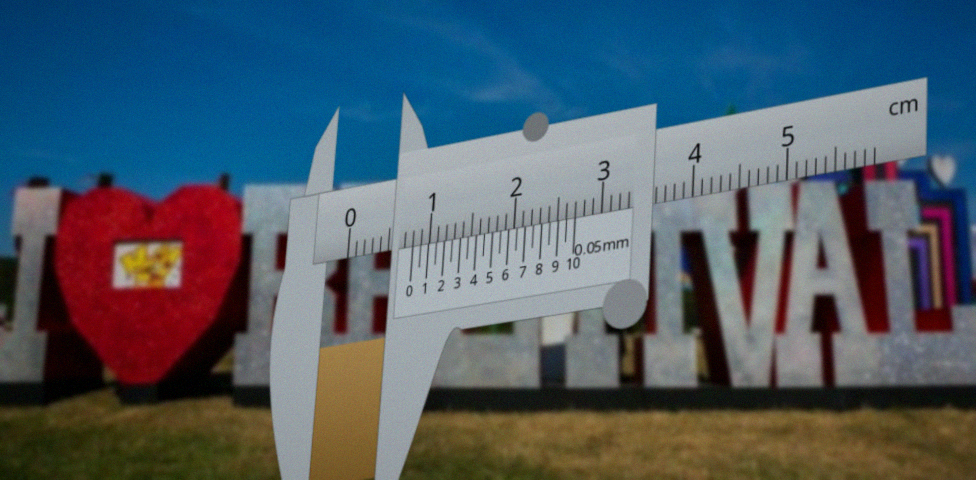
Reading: 8.0 mm
